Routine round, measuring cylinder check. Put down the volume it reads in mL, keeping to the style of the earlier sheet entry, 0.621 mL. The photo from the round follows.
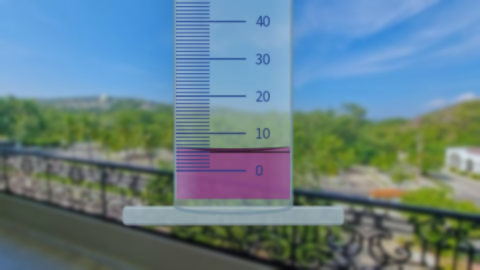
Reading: 5 mL
